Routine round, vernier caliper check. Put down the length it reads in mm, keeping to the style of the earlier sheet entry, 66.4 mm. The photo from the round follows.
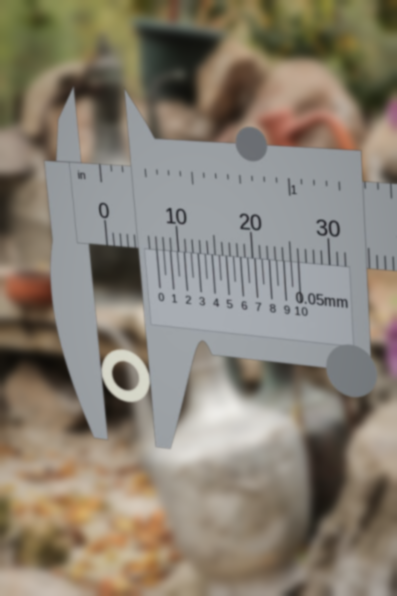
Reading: 7.0 mm
